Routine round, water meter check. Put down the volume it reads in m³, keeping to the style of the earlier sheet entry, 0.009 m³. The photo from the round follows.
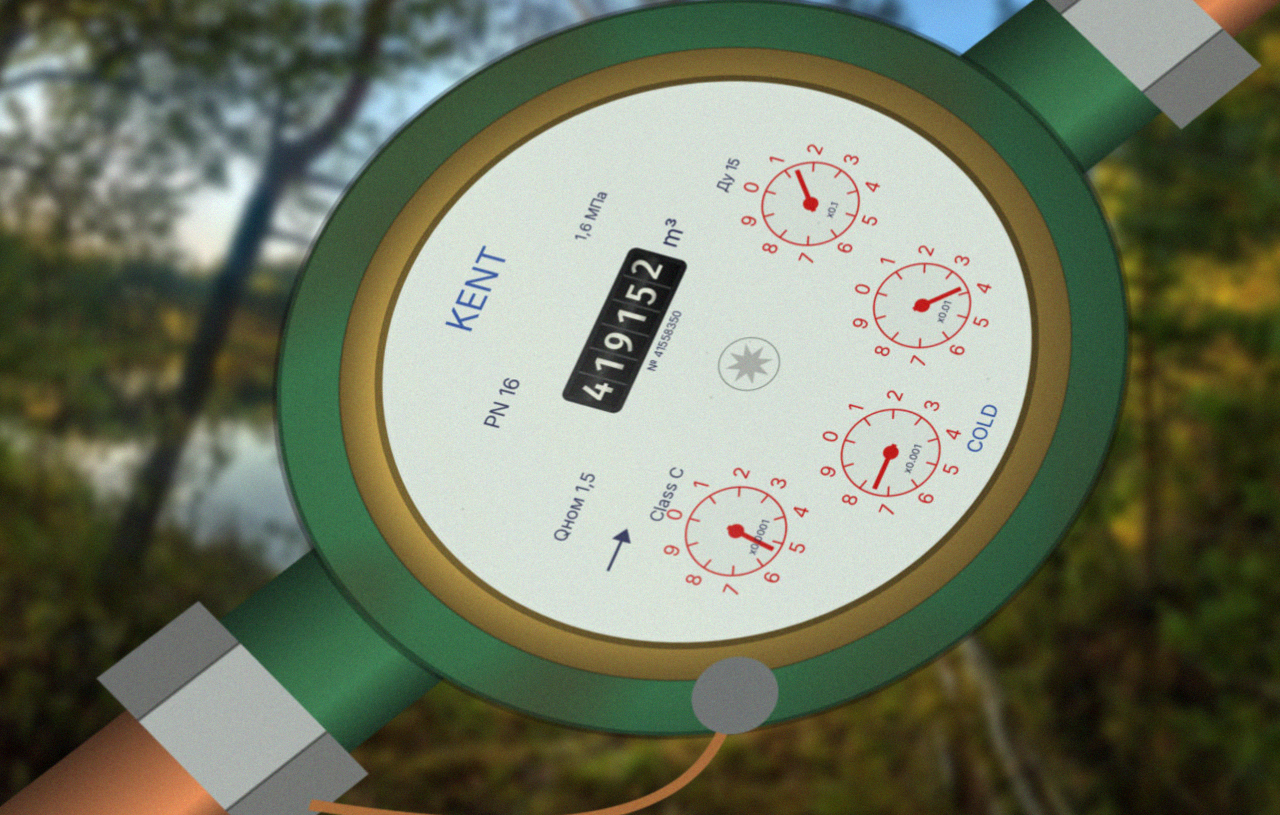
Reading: 419152.1375 m³
